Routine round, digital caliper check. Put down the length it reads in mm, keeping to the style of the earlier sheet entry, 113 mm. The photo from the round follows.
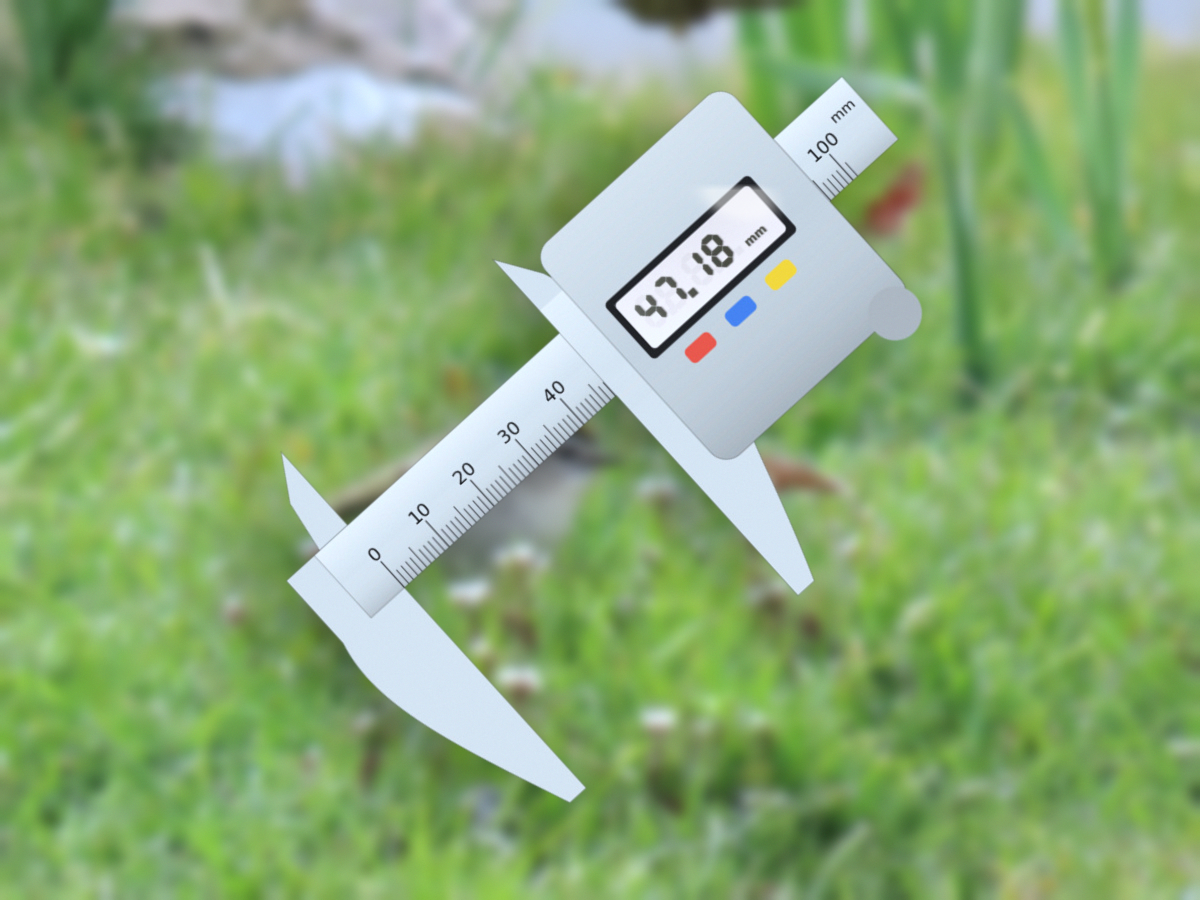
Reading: 47.18 mm
